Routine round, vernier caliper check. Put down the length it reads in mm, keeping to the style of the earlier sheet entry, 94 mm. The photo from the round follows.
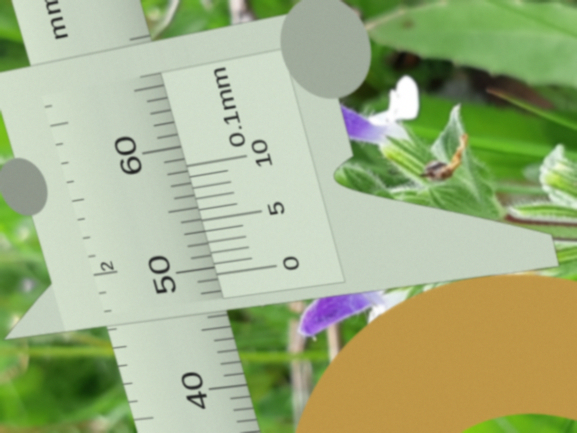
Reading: 49.4 mm
